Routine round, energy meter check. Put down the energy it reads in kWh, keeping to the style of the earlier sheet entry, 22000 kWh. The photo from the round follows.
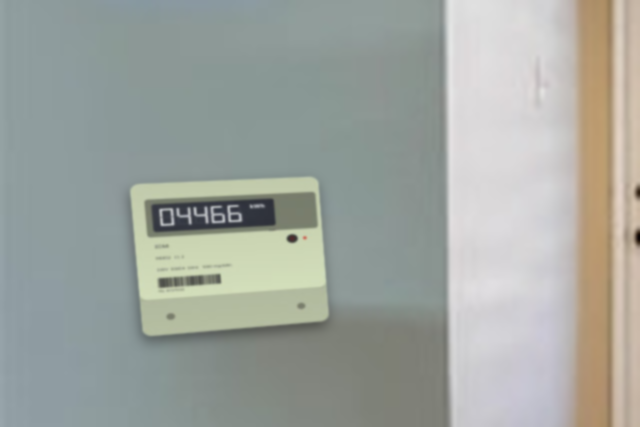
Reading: 4466 kWh
